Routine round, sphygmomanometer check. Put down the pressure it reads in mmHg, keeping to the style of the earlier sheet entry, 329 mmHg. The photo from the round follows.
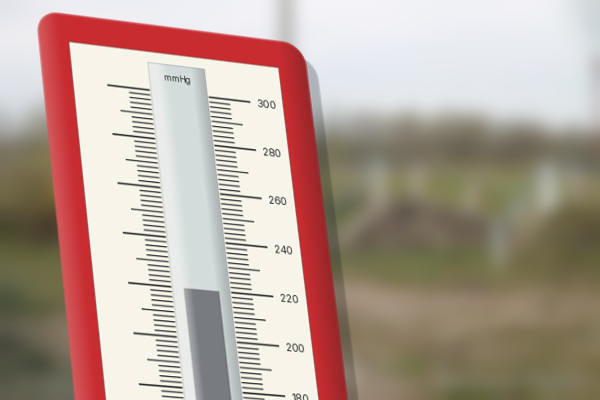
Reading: 220 mmHg
